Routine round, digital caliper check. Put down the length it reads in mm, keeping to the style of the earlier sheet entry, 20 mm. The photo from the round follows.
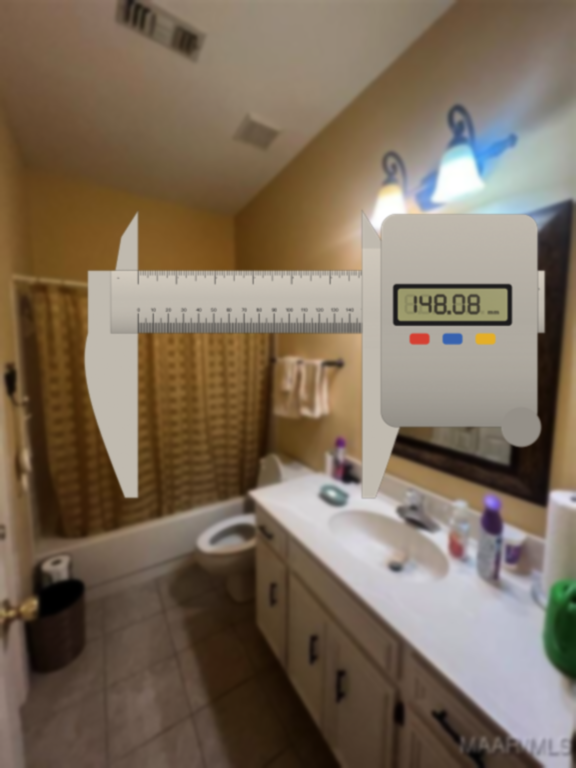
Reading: 148.08 mm
